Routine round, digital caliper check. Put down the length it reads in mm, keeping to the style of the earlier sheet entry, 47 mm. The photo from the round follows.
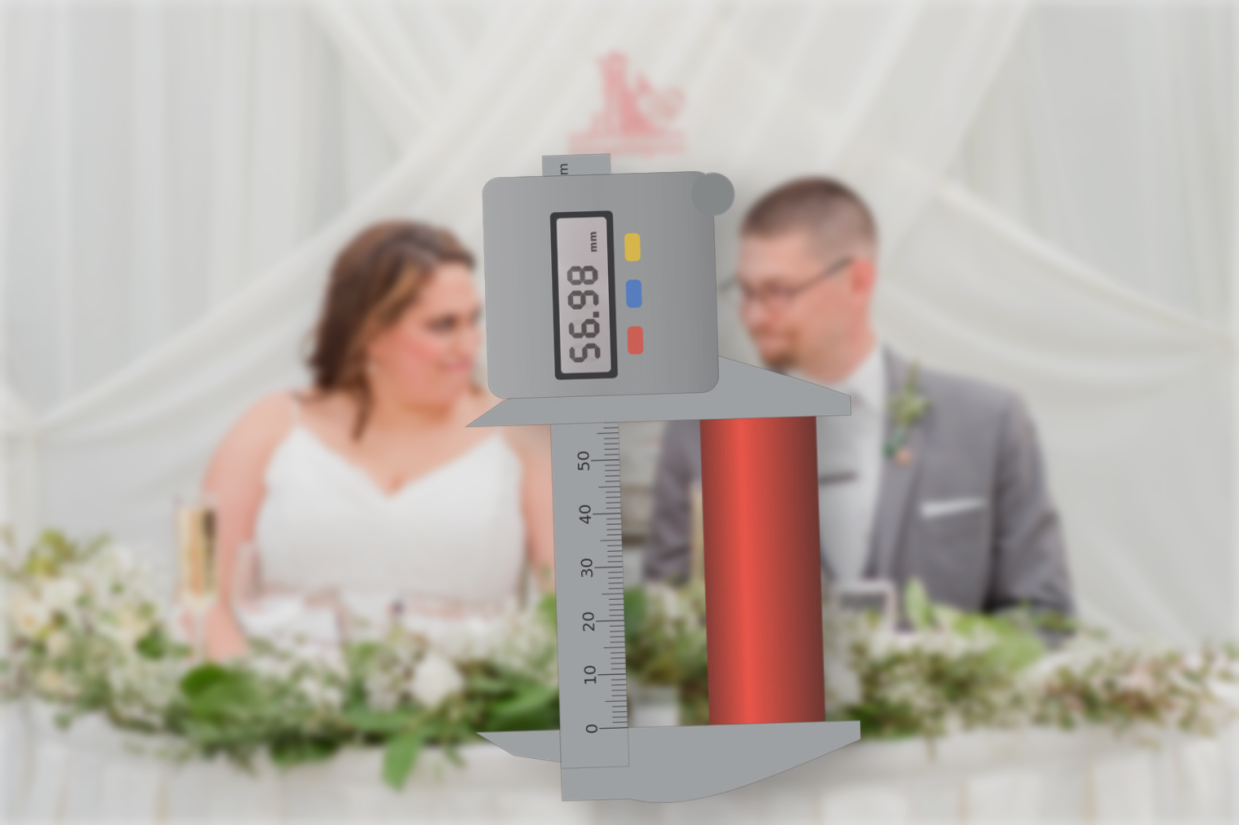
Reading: 56.98 mm
